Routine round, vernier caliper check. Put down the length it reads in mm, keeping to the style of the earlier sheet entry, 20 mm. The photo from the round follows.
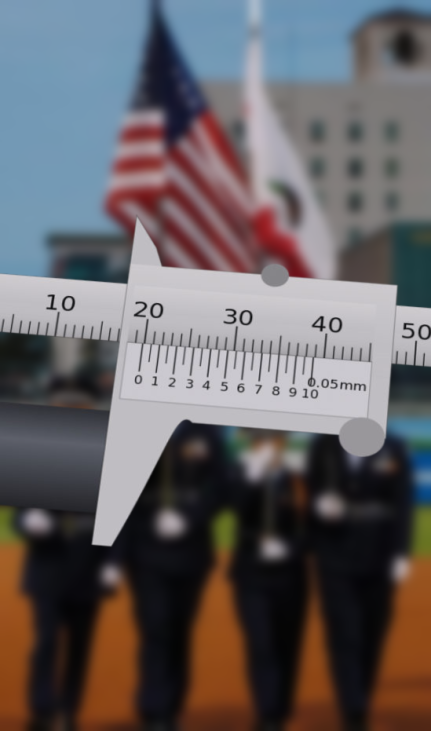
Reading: 19.8 mm
